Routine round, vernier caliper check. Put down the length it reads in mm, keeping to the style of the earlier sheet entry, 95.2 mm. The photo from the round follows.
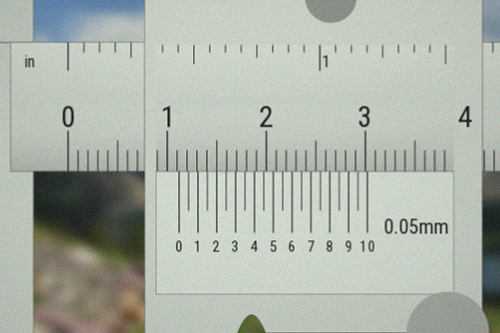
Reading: 11.2 mm
